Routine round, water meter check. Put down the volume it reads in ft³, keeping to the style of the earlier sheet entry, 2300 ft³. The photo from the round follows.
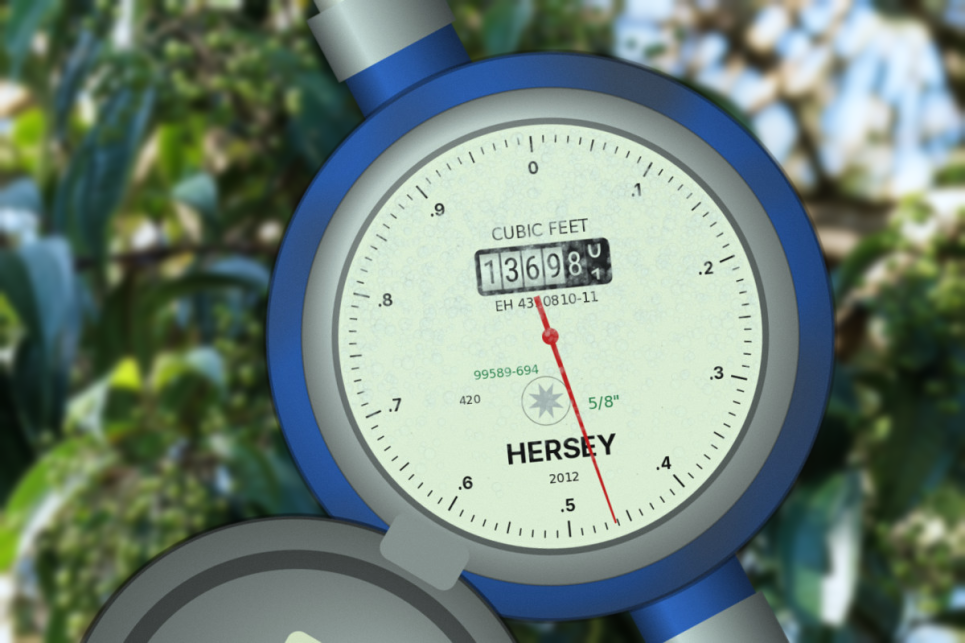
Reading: 136980.46 ft³
